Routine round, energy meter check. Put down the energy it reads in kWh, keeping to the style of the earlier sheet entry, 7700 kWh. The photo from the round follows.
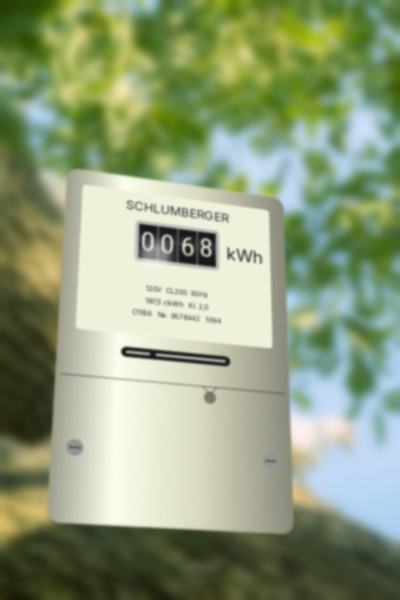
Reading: 68 kWh
